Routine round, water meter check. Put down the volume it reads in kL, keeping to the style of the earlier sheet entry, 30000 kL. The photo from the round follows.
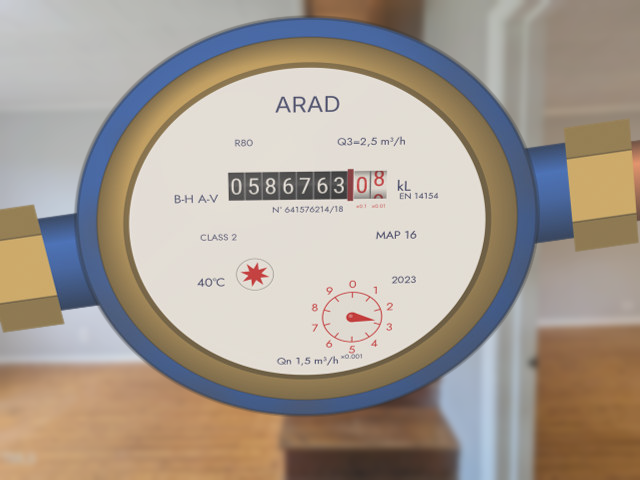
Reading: 586763.082 kL
